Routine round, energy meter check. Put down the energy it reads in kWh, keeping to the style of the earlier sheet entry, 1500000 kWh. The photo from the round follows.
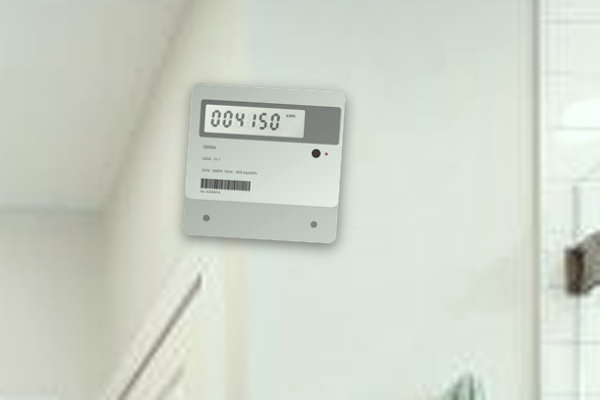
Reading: 4150 kWh
